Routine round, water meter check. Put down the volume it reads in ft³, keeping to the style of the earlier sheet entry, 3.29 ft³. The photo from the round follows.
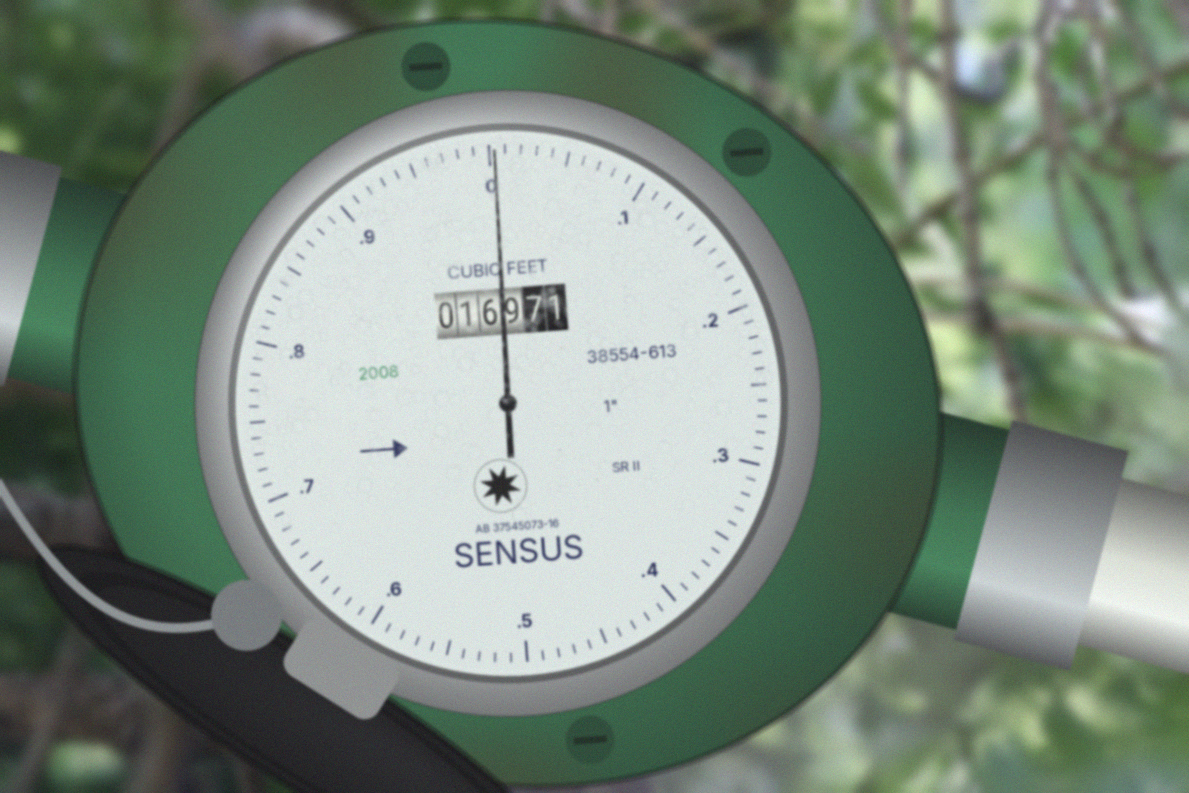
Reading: 16971.00 ft³
